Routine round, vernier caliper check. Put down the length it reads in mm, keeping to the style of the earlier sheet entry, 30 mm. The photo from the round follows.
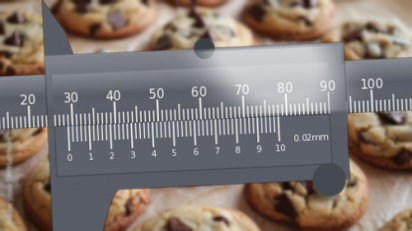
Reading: 29.0 mm
